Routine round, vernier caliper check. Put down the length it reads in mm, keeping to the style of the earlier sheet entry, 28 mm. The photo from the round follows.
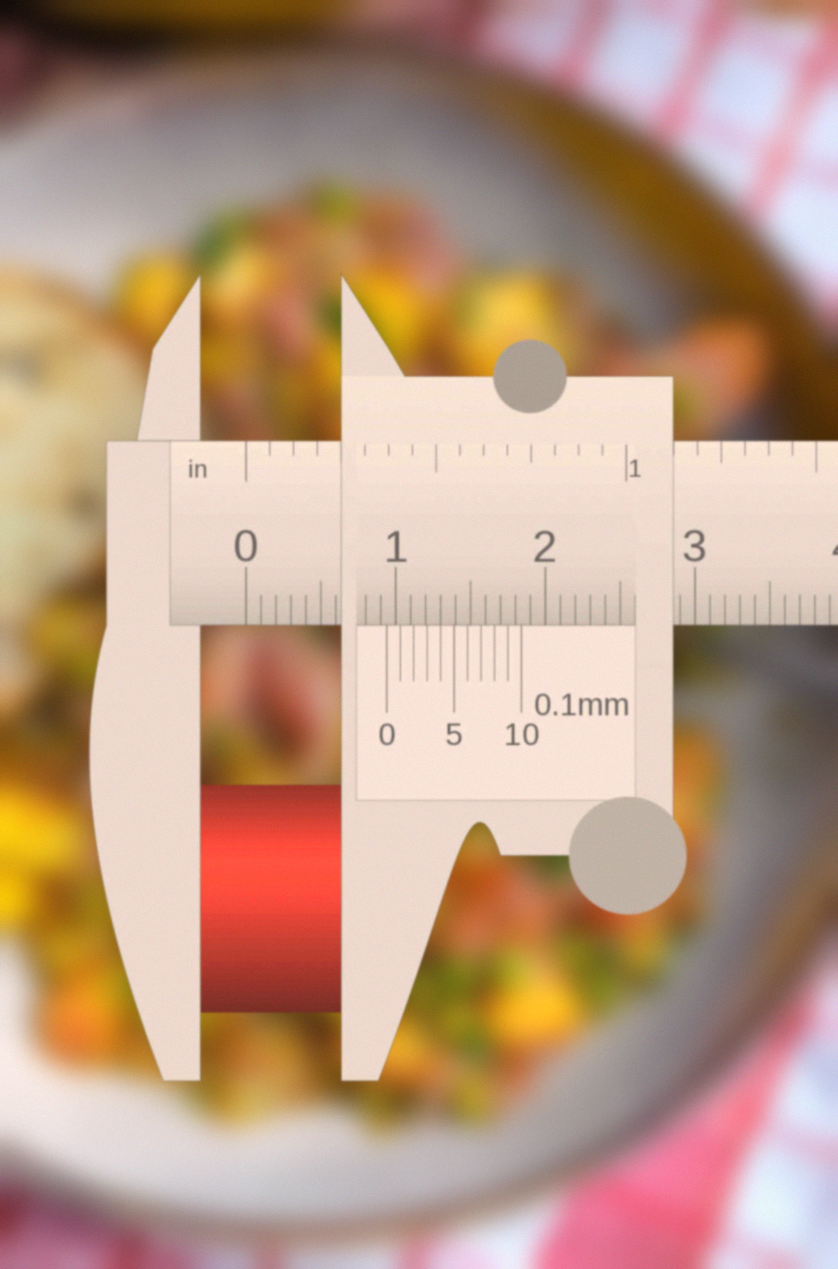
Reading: 9.4 mm
